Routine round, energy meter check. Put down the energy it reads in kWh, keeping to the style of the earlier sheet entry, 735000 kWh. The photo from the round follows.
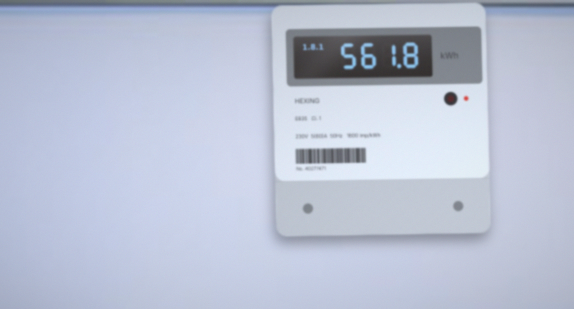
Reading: 561.8 kWh
